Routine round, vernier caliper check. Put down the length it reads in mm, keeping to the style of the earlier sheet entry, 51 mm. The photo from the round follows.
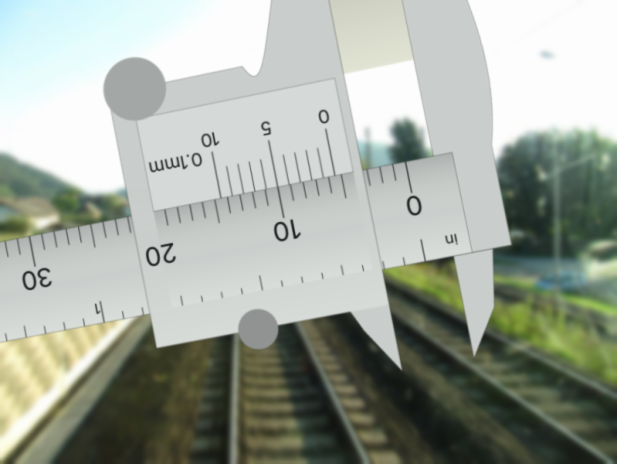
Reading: 5.5 mm
